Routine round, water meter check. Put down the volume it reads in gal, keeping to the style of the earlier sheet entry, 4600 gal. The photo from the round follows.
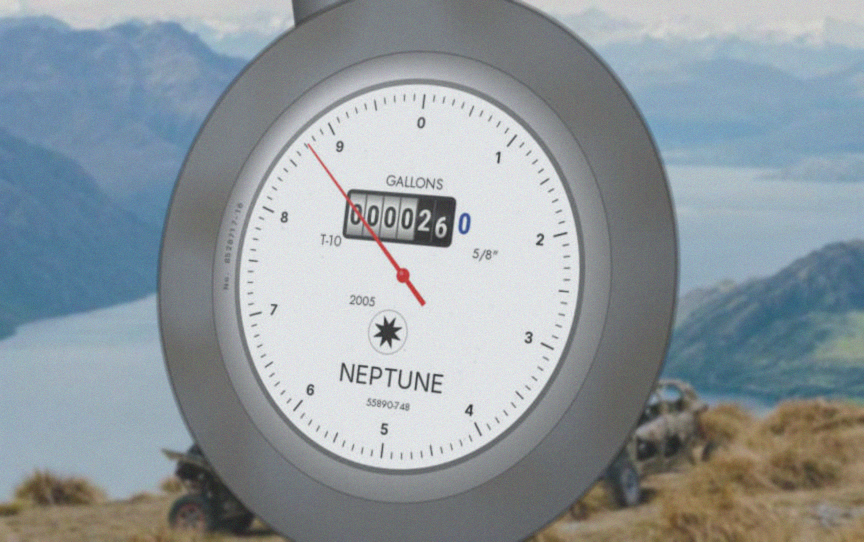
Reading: 258.7 gal
